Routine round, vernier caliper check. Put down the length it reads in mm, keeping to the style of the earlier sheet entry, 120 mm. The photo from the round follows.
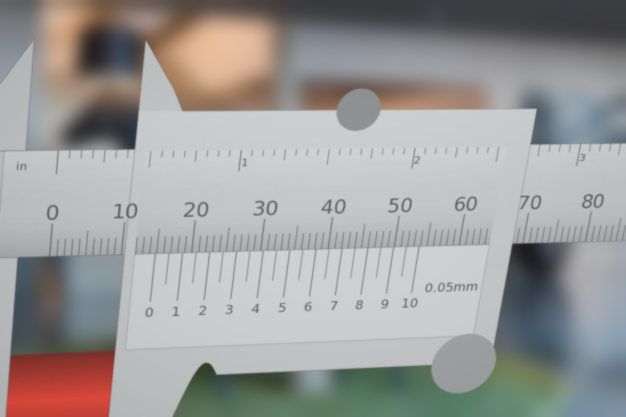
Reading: 14.8 mm
